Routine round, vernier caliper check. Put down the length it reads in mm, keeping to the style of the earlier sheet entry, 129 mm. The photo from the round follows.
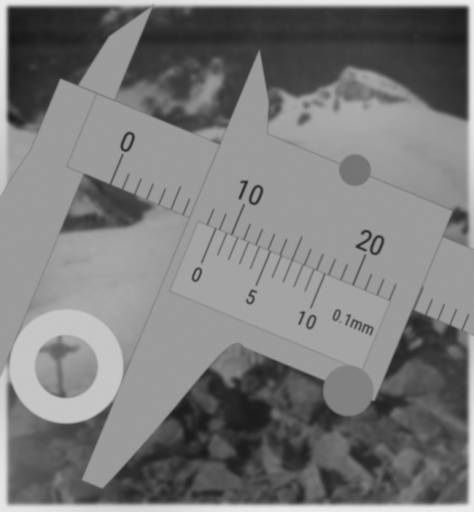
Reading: 8.7 mm
